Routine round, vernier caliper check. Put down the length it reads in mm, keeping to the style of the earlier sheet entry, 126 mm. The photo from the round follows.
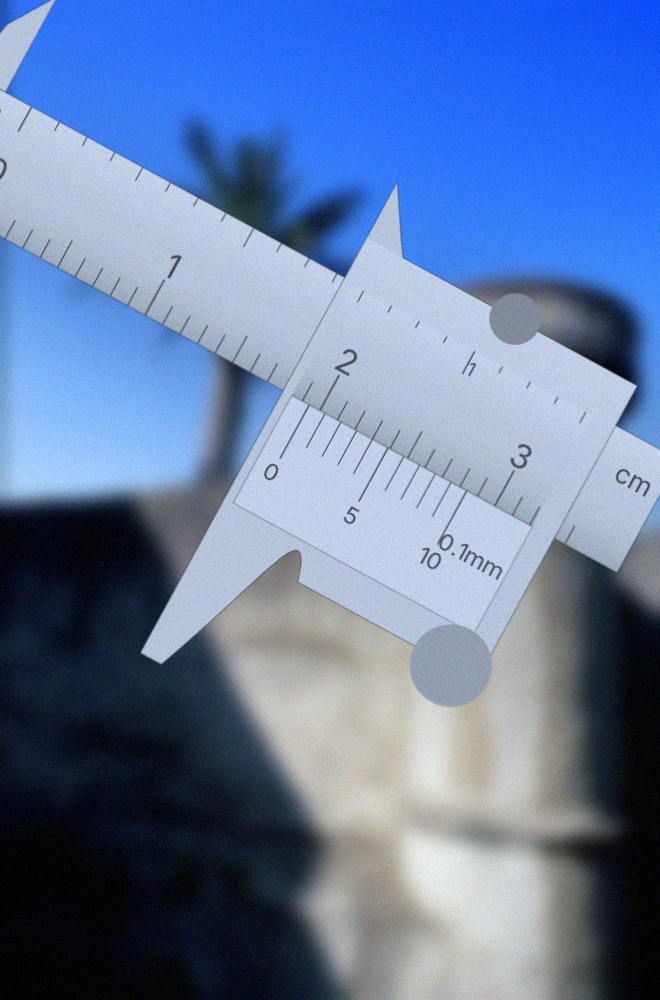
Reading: 19.4 mm
